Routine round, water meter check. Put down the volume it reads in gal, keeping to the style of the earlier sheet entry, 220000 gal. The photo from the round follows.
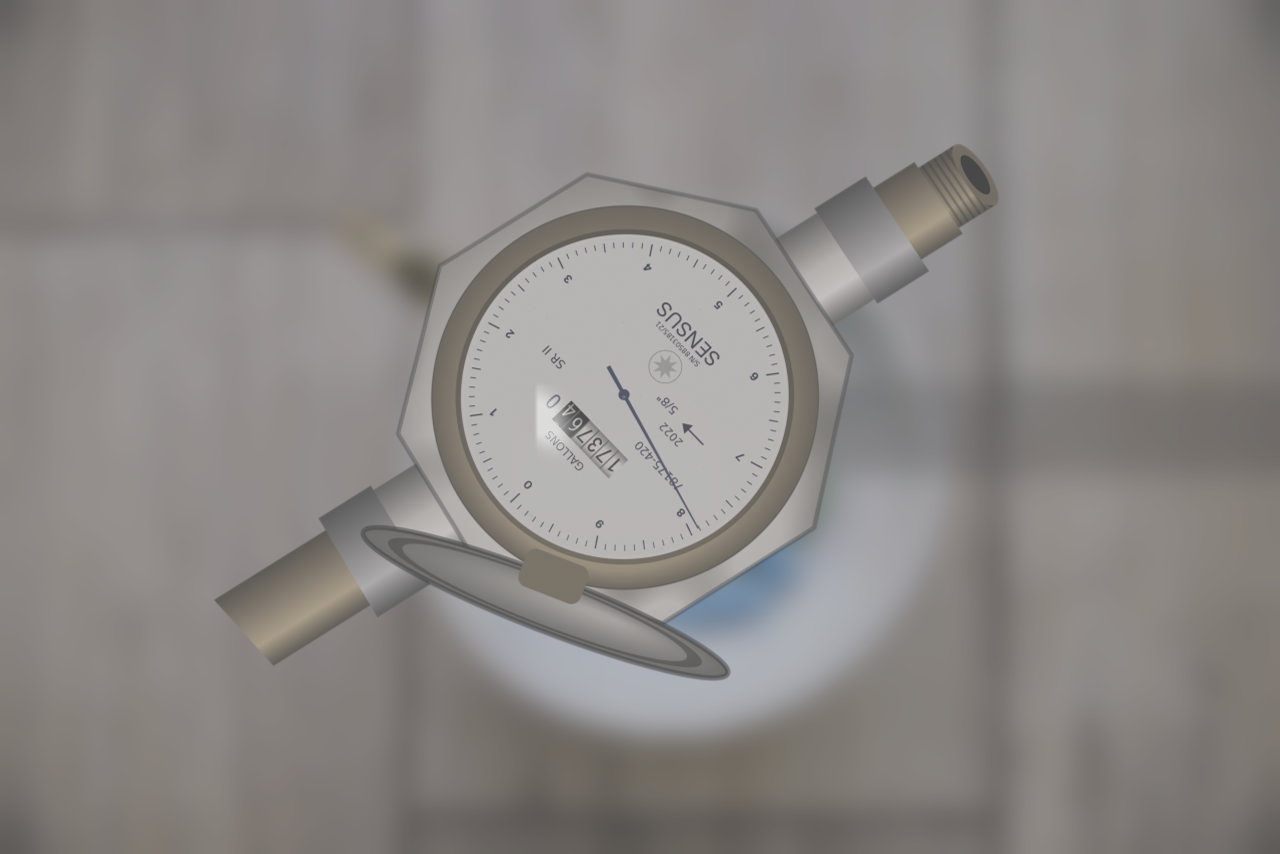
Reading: 1737637.9 gal
